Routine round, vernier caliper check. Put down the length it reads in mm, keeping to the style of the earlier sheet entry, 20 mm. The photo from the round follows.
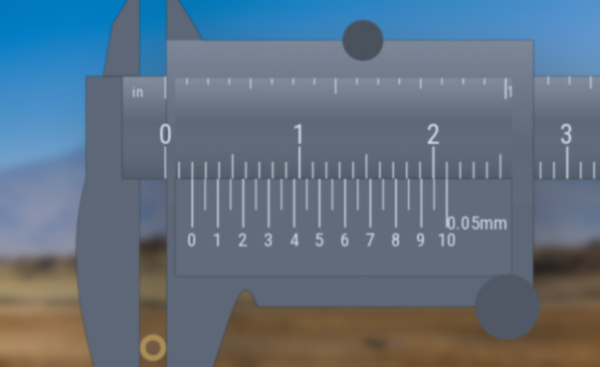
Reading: 2.0 mm
